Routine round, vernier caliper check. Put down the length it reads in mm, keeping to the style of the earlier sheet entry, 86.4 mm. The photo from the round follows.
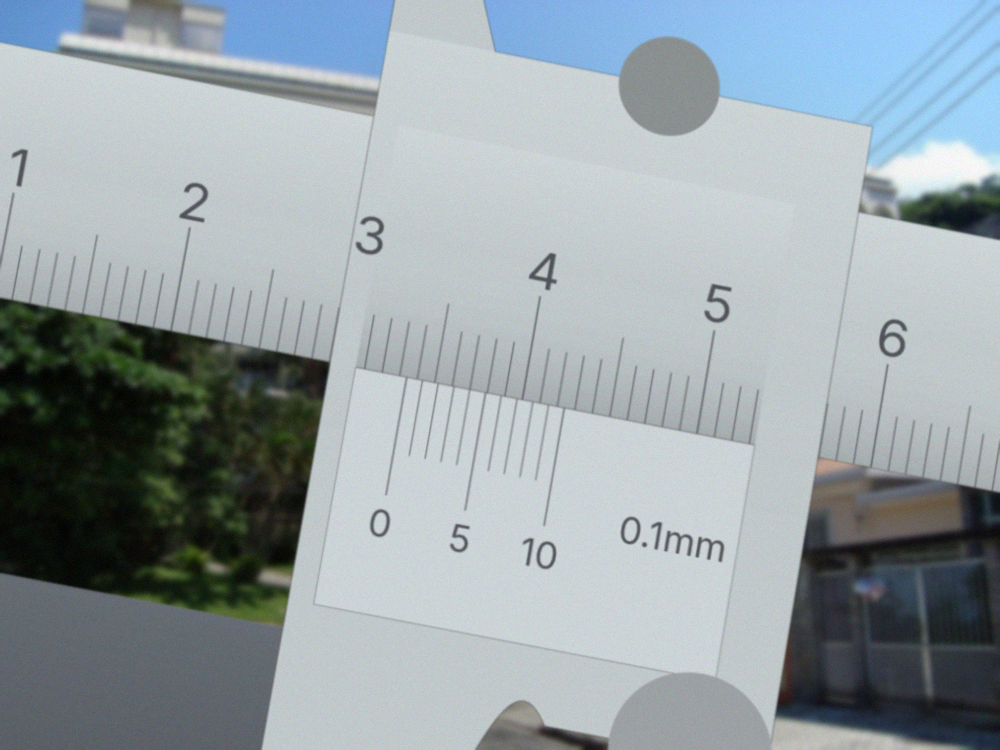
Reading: 33.4 mm
